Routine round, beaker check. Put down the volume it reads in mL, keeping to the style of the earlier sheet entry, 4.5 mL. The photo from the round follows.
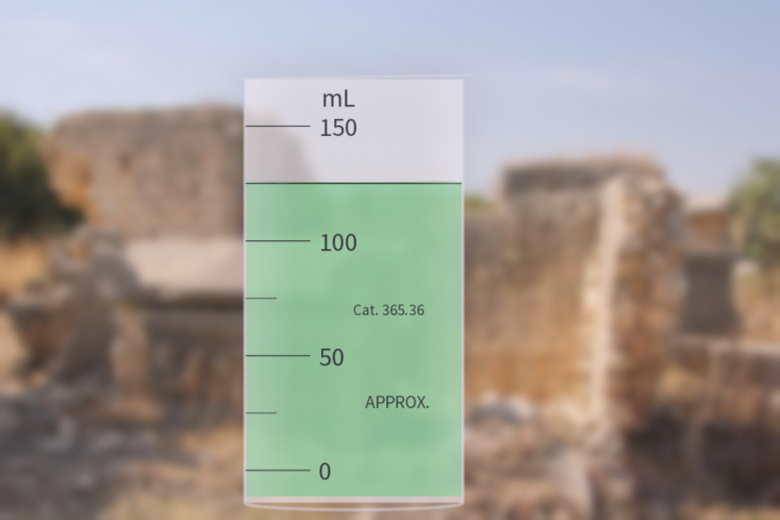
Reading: 125 mL
